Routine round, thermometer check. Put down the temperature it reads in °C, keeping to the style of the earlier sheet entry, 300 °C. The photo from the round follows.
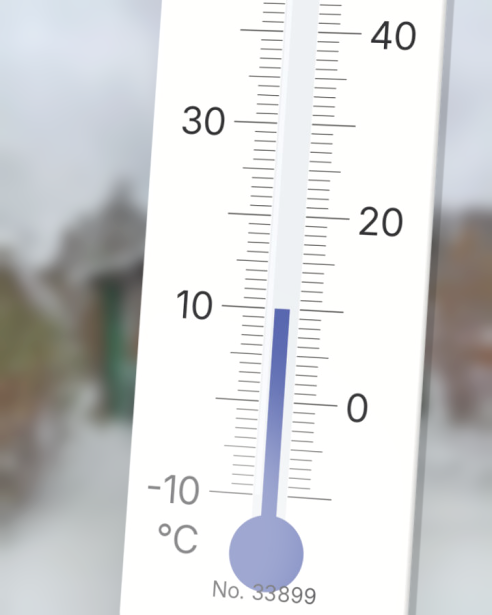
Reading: 10 °C
